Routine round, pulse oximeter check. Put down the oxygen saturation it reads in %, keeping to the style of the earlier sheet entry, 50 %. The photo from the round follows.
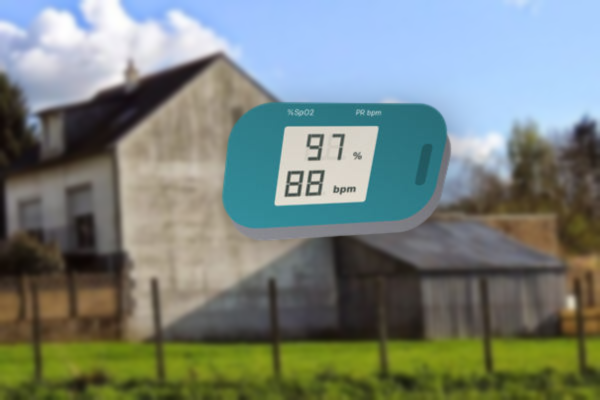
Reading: 97 %
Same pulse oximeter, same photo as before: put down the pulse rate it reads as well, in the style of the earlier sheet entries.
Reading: 88 bpm
